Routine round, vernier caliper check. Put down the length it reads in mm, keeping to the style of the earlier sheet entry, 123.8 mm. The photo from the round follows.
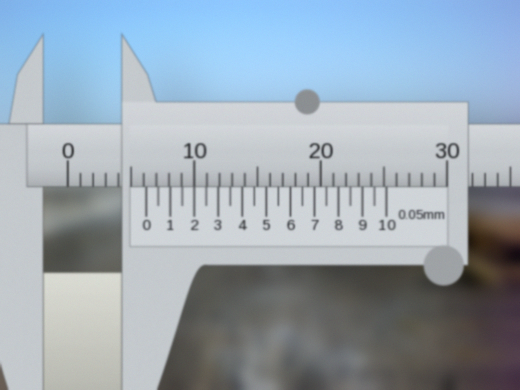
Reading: 6.2 mm
